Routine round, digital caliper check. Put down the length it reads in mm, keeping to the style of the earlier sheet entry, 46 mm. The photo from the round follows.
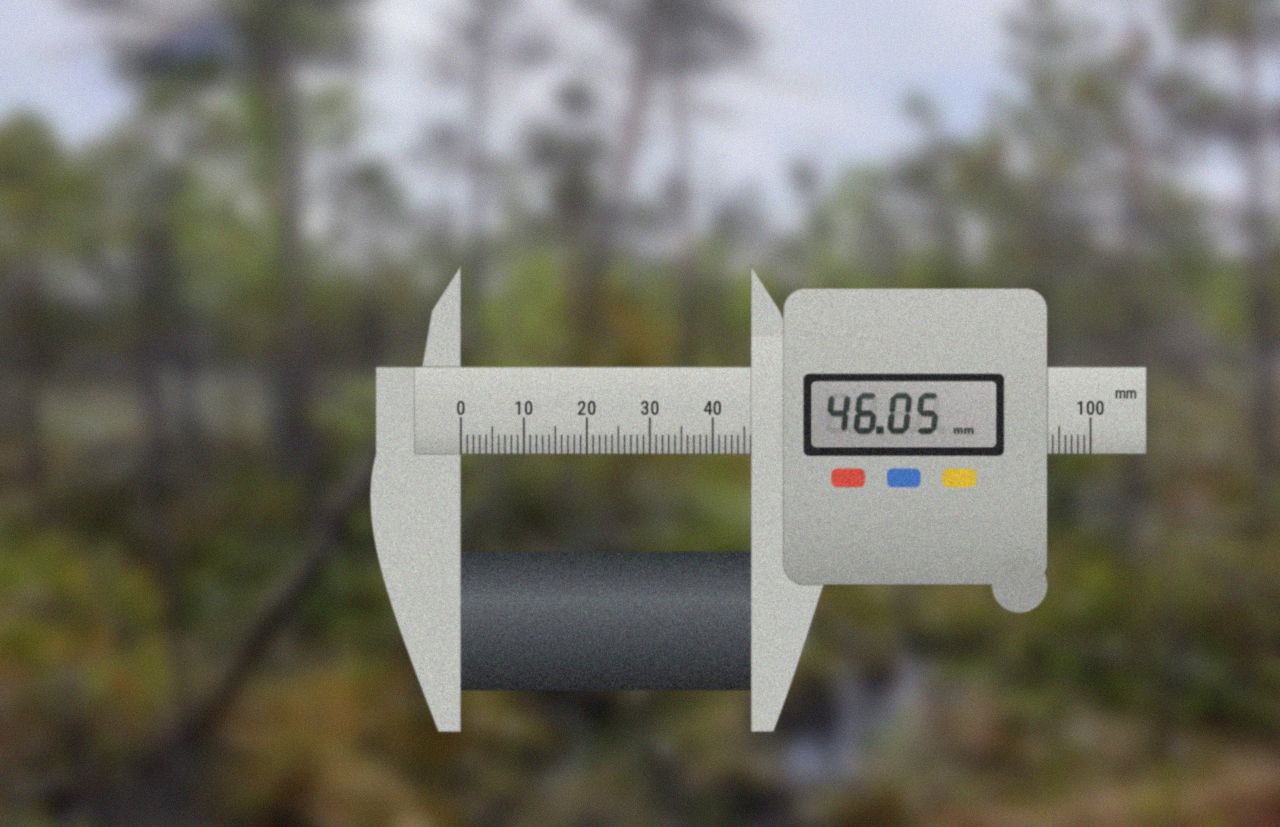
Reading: 46.05 mm
